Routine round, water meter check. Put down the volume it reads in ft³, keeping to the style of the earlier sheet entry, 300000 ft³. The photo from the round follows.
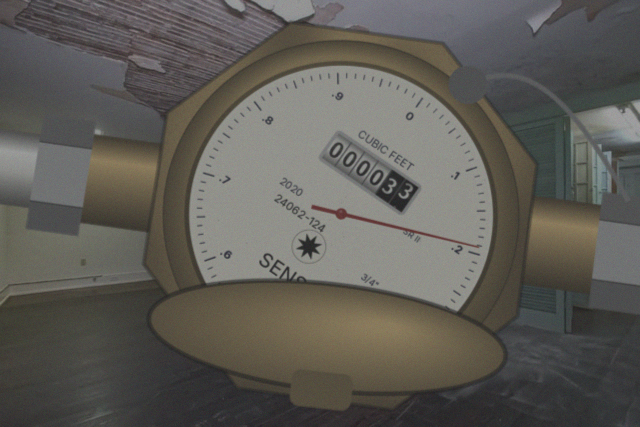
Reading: 33.19 ft³
